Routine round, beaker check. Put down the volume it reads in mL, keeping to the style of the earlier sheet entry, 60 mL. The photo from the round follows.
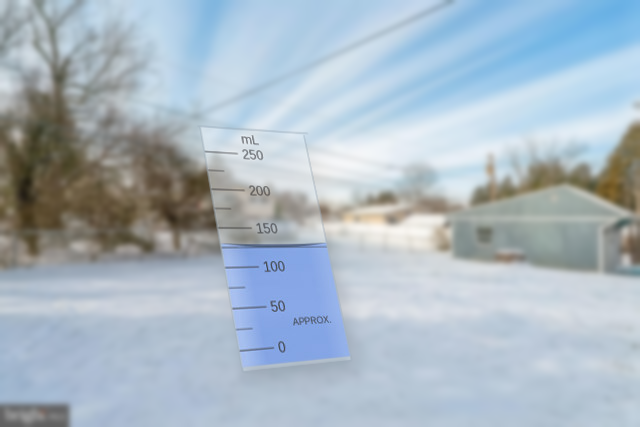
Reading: 125 mL
